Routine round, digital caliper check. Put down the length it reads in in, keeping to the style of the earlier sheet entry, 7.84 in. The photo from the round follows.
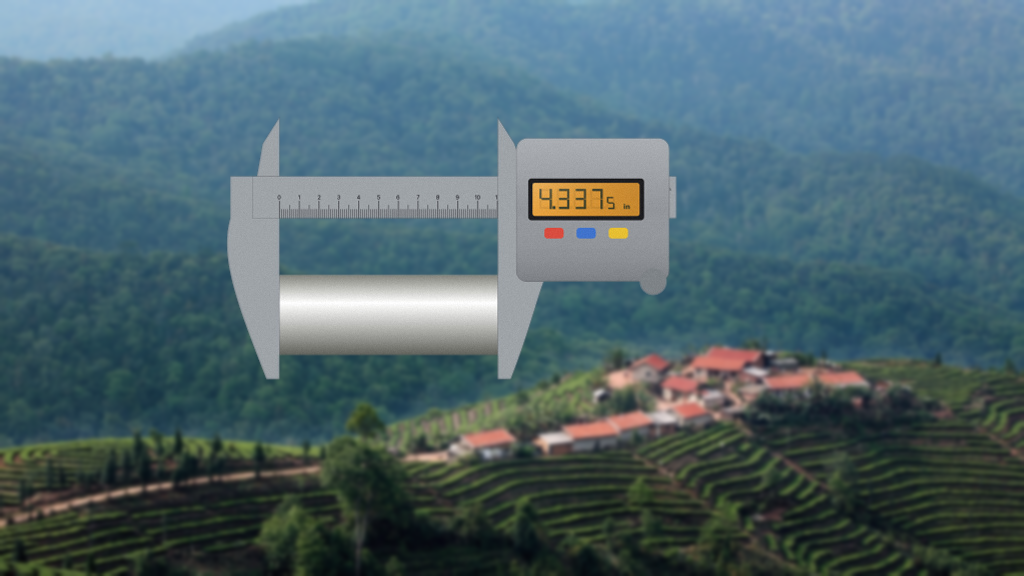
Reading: 4.3375 in
